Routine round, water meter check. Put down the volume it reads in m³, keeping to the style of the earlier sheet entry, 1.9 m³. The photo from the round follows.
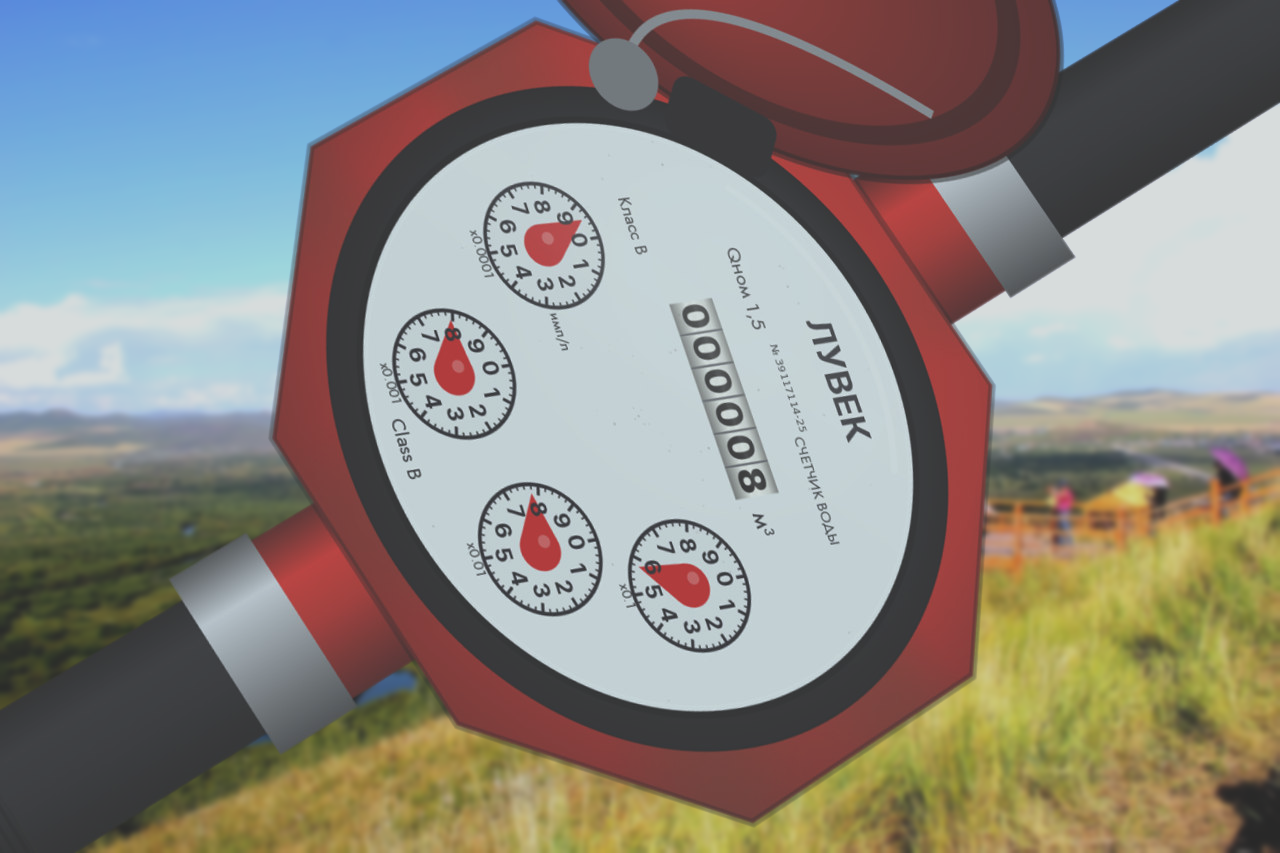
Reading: 8.5779 m³
